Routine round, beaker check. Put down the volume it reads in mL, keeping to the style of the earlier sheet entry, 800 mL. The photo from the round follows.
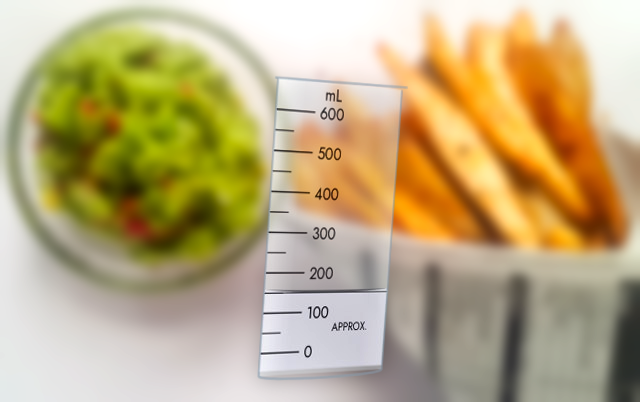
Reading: 150 mL
